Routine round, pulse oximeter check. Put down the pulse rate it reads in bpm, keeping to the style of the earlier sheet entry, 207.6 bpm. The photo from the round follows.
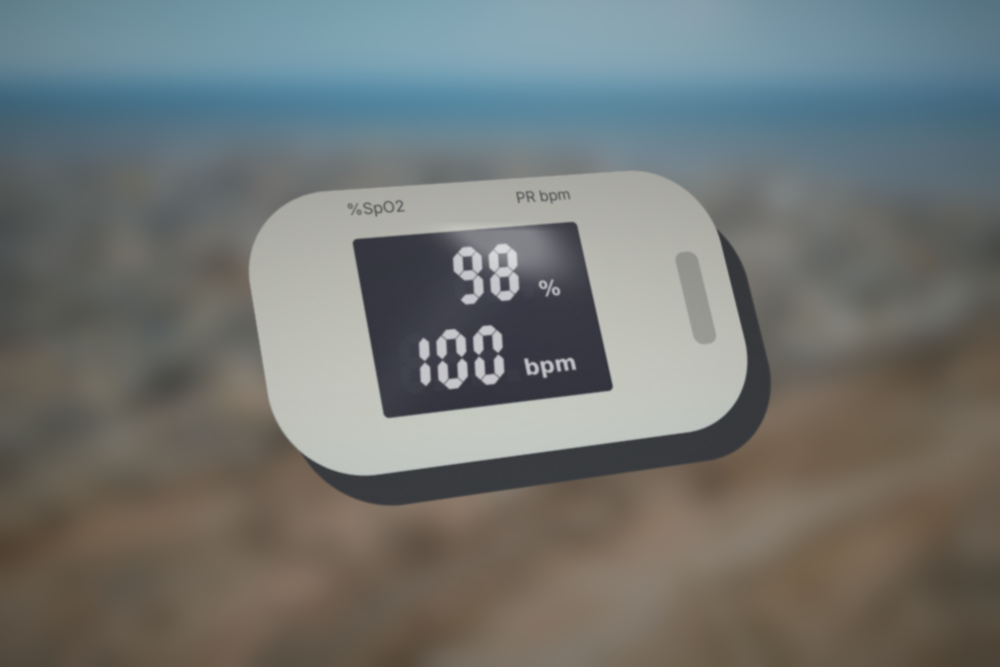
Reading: 100 bpm
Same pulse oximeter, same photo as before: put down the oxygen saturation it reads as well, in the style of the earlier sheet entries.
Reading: 98 %
